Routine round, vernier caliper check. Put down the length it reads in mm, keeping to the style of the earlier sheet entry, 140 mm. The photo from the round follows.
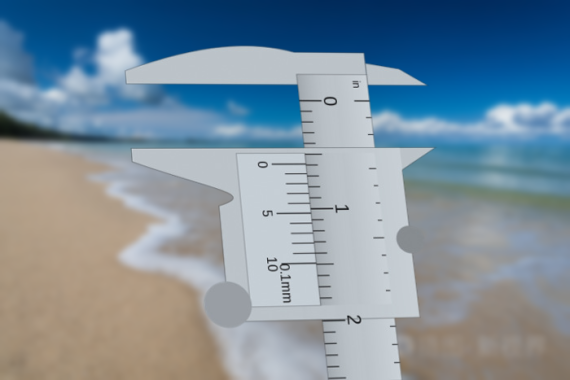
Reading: 5.9 mm
